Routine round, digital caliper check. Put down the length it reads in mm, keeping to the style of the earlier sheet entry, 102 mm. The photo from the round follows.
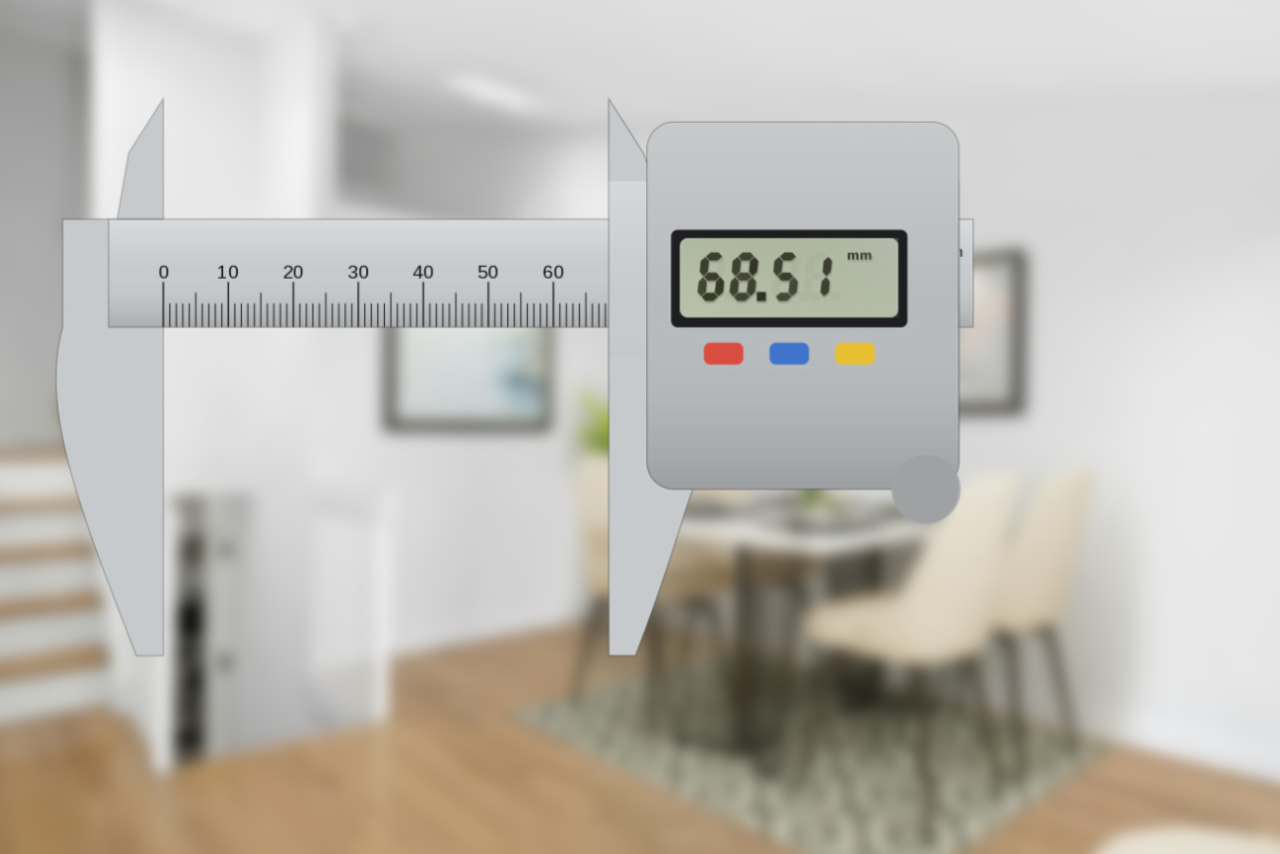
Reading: 68.51 mm
